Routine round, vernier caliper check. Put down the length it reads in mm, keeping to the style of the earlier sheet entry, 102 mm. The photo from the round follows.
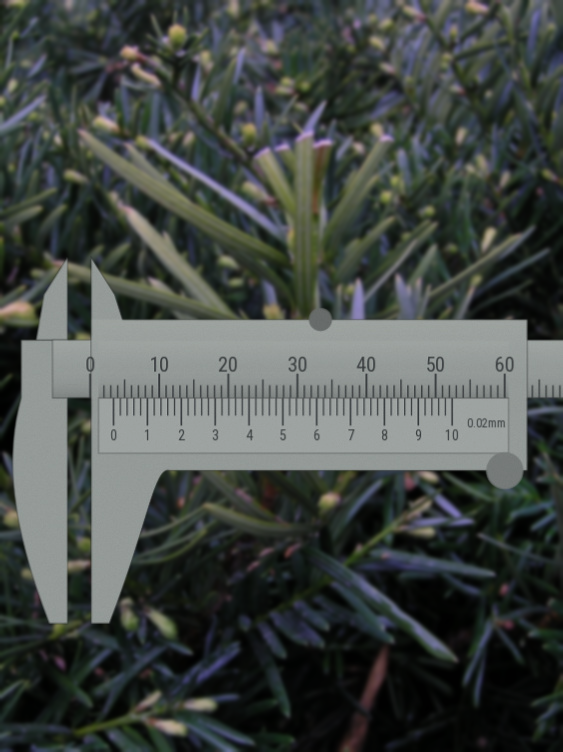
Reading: 3.4 mm
